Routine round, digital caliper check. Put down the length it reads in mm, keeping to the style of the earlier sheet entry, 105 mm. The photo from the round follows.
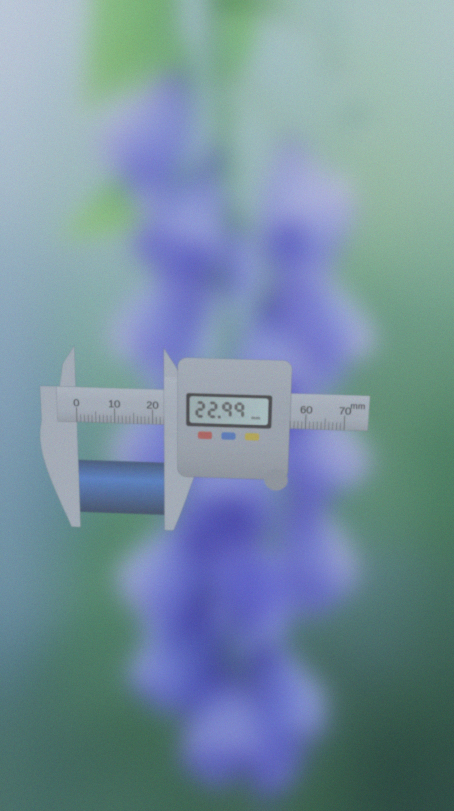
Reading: 22.99 mm
